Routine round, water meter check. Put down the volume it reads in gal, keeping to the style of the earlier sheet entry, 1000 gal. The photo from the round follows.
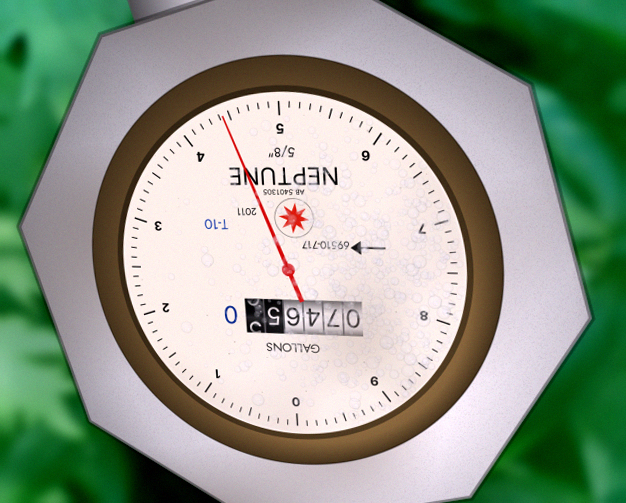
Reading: 746554.4 gal
